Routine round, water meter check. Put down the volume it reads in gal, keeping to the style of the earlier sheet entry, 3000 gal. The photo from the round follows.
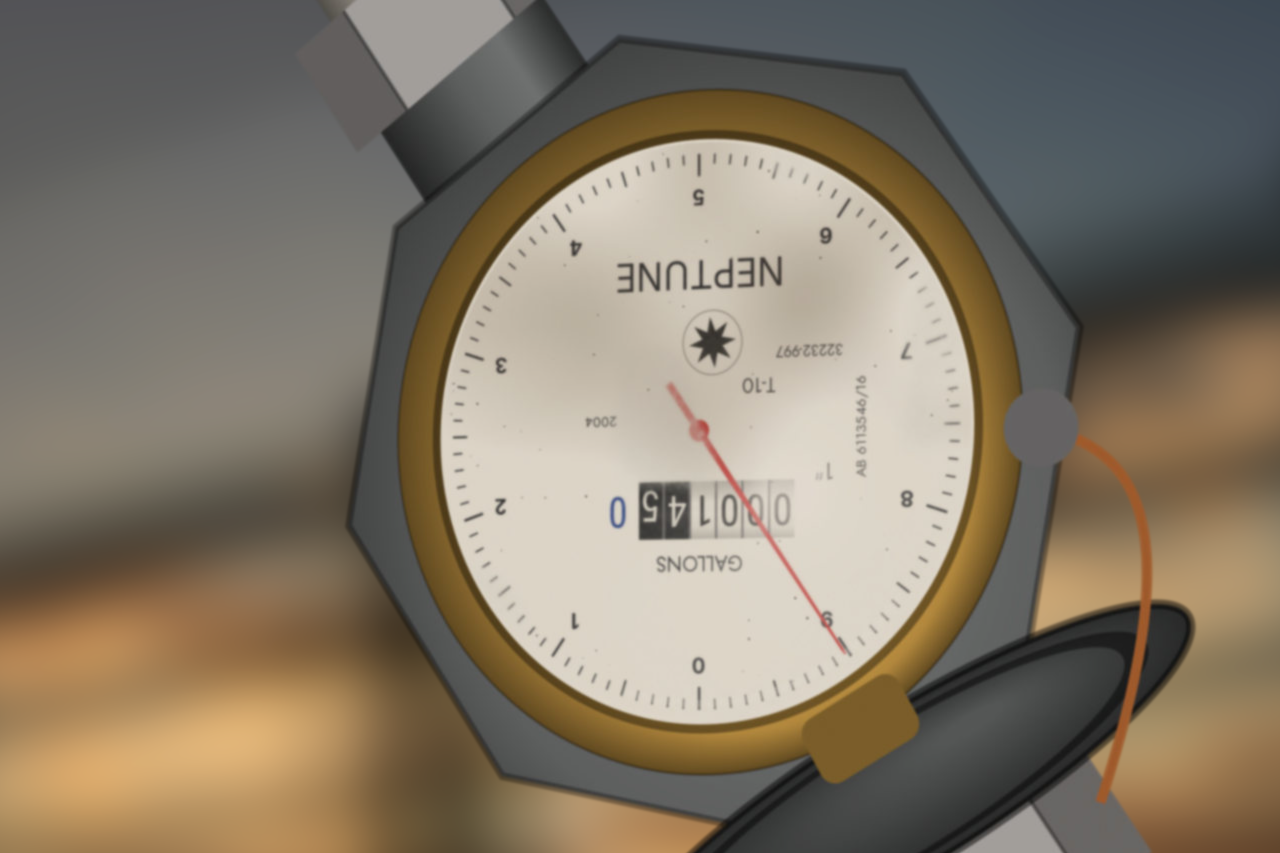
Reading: 1449.0 gal
